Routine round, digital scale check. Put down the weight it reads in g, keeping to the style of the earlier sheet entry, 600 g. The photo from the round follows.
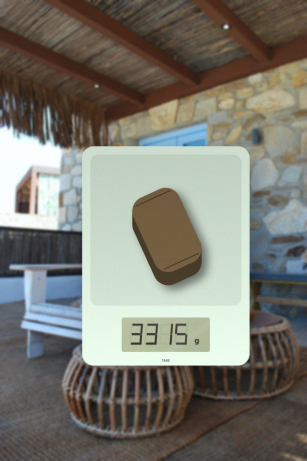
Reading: 3315 g
